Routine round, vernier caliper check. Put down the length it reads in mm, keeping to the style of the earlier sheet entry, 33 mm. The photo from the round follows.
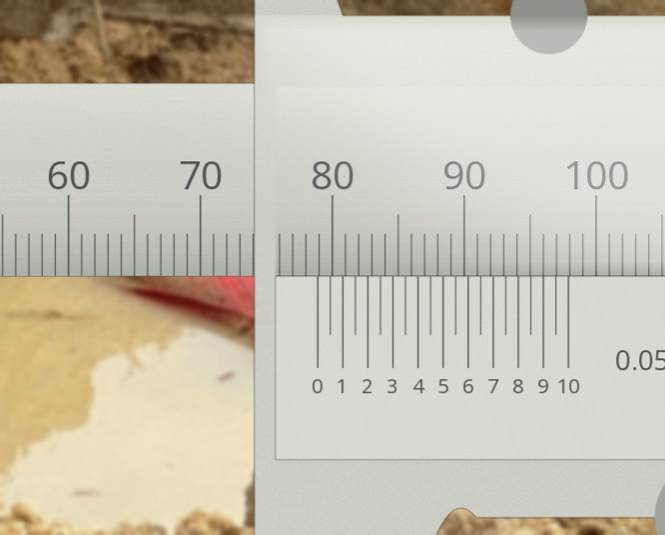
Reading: 78.9 mm
